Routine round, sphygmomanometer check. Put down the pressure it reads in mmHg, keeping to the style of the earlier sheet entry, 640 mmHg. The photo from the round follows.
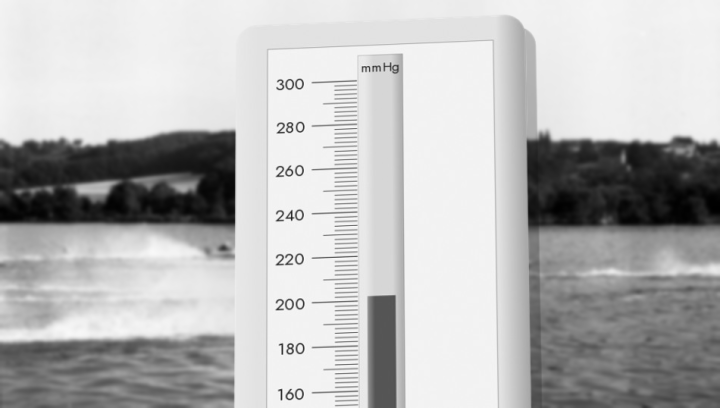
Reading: 202 mmHg
